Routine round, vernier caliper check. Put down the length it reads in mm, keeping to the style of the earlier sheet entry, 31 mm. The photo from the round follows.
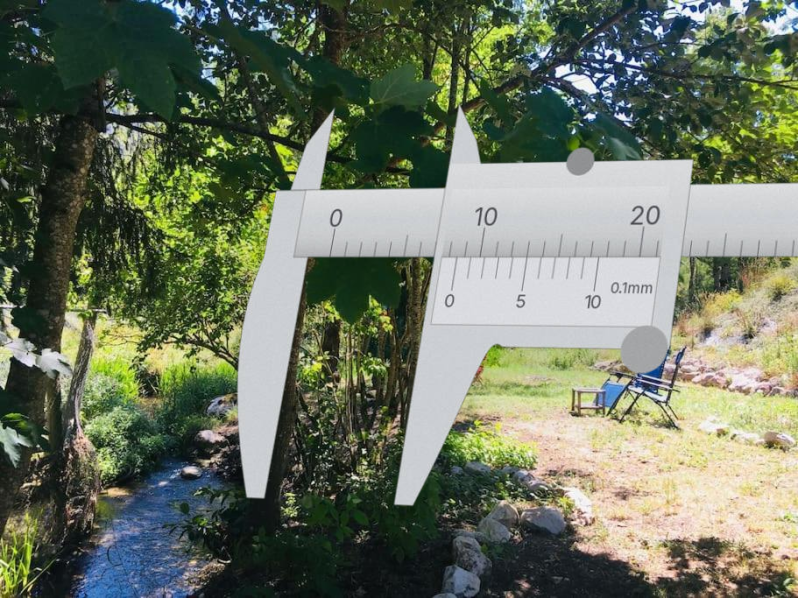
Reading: 8.5 mm
